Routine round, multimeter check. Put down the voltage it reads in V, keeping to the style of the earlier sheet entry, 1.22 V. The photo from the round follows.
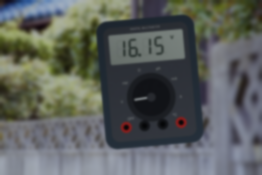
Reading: 16.15 V
